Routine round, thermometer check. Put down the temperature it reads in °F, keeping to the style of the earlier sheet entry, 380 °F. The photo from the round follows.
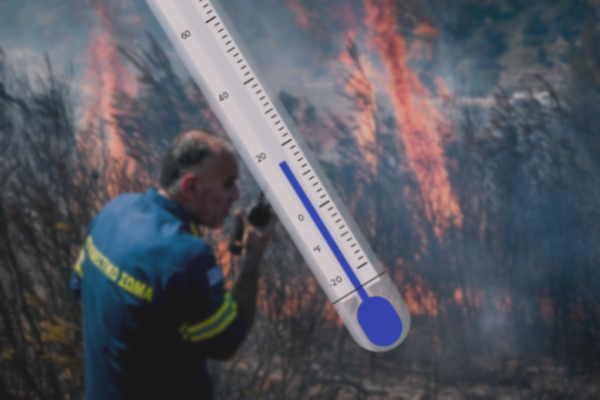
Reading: 16 °F
